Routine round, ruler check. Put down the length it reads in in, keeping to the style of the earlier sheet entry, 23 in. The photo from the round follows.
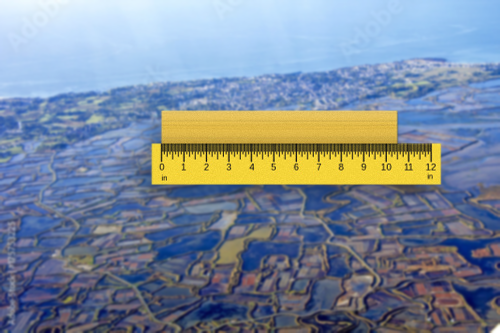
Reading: 10.5 in
